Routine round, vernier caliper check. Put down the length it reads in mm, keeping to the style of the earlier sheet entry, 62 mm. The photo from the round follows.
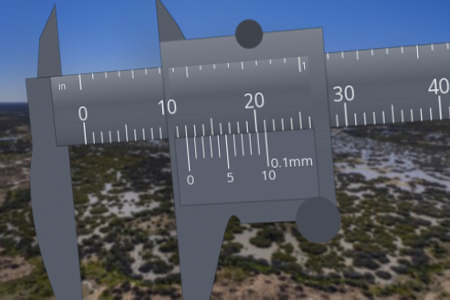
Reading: 12.0 mm
